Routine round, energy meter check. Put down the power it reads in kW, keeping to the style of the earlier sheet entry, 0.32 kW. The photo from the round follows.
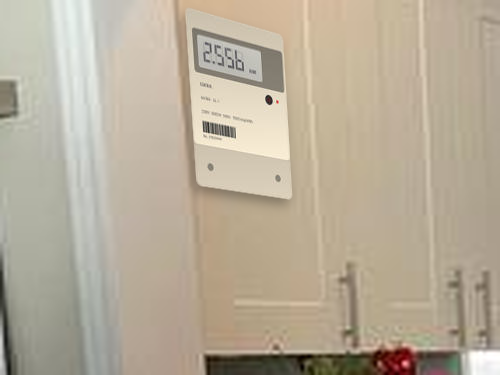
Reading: 2.556 kW
